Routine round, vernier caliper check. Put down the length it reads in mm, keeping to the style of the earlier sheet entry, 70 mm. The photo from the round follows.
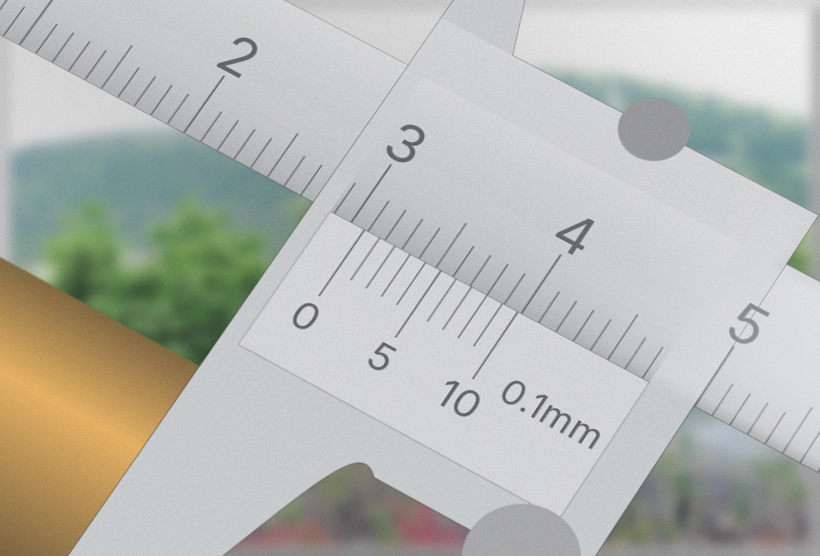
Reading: 30.8 mm
